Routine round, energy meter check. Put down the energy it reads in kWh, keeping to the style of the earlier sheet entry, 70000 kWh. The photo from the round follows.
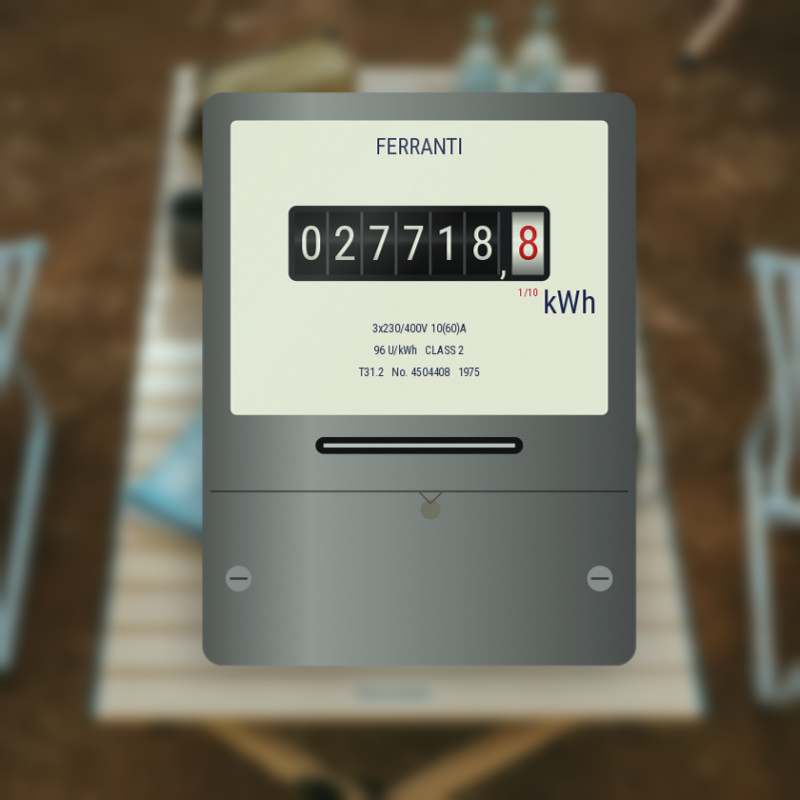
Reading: 27718.8 kWh
